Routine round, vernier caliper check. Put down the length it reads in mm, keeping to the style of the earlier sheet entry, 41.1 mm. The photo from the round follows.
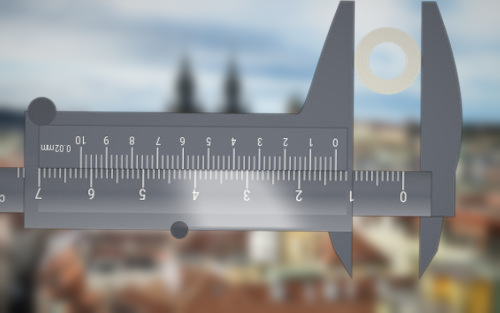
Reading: 13.0 mm
